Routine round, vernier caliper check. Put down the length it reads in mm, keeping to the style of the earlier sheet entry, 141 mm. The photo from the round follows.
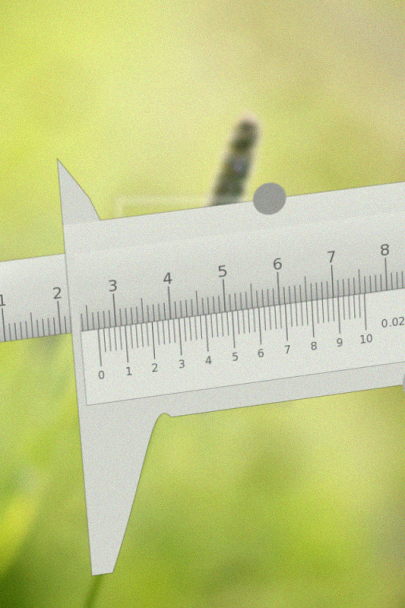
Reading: 26.8 mm
